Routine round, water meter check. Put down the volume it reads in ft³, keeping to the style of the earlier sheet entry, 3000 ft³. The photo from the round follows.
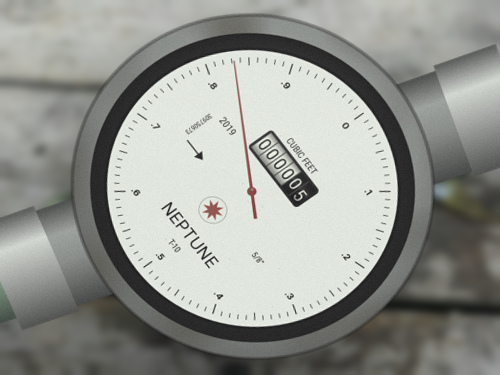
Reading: 4.83 ft³
